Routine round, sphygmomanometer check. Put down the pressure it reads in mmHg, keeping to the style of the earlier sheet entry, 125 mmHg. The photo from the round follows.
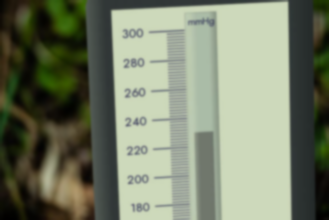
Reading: 230 mmHg
